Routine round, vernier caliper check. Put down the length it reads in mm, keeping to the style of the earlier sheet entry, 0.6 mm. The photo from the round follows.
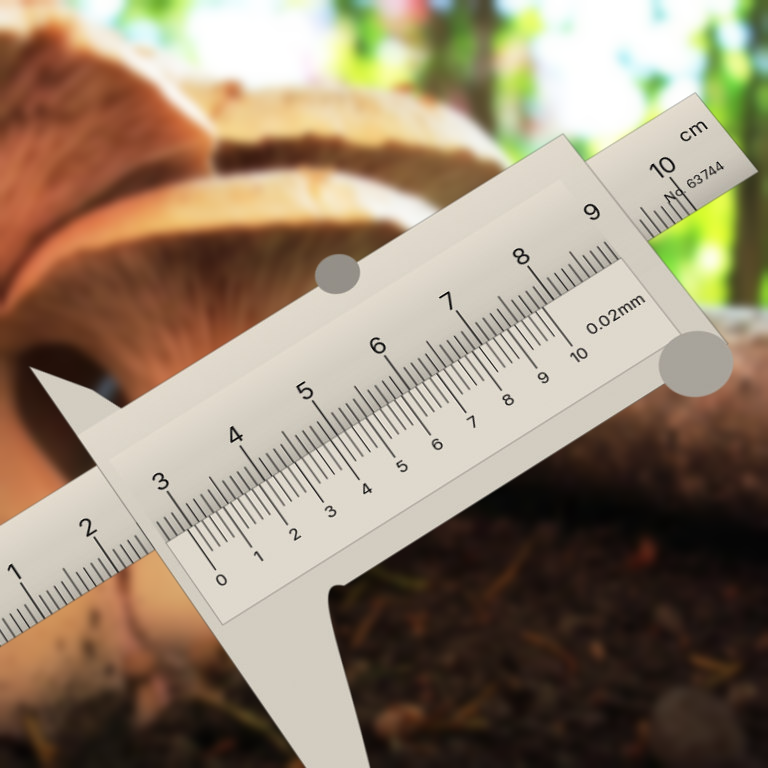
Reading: 29.4 mm
